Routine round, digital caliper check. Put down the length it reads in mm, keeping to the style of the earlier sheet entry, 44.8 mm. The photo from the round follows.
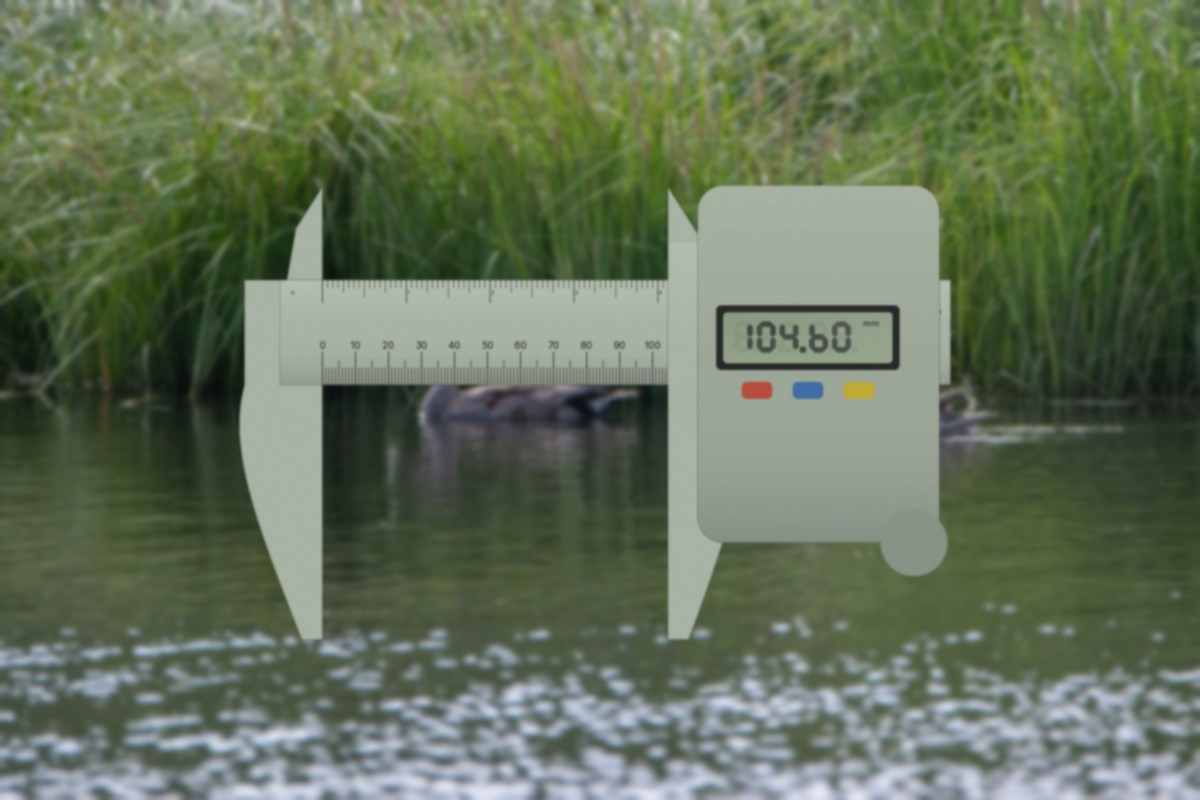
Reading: 104.60 mm
